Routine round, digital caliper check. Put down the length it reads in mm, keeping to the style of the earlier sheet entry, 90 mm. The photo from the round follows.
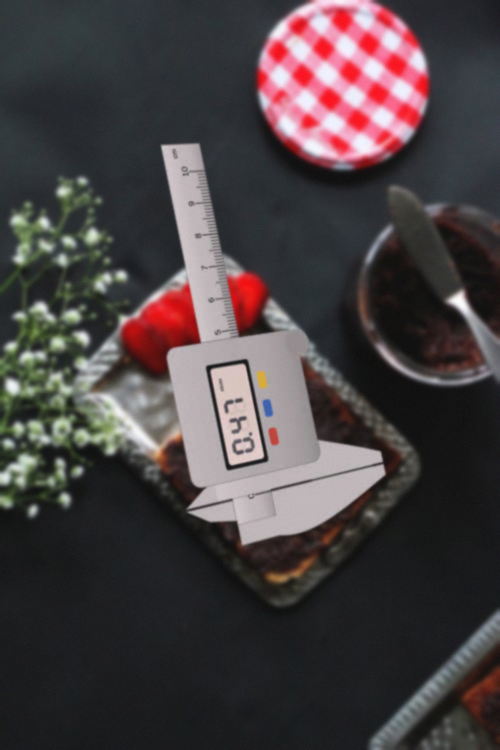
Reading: 0.47 mm
